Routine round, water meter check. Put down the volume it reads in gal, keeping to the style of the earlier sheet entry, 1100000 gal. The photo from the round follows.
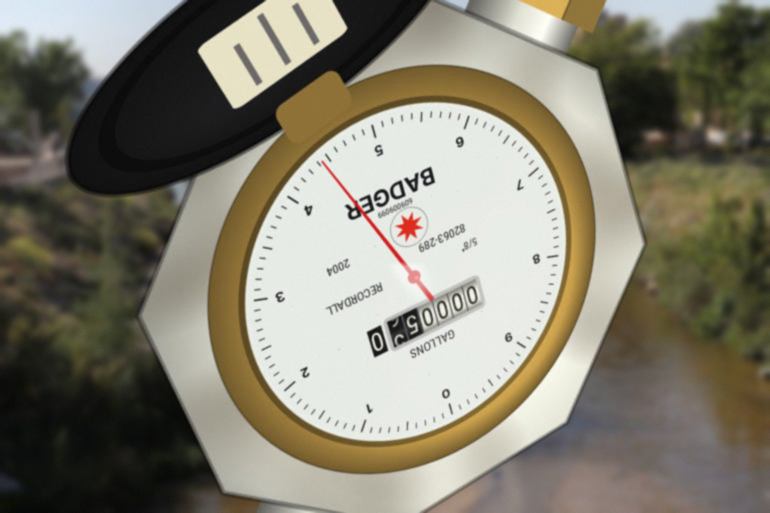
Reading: 554.4 gal
